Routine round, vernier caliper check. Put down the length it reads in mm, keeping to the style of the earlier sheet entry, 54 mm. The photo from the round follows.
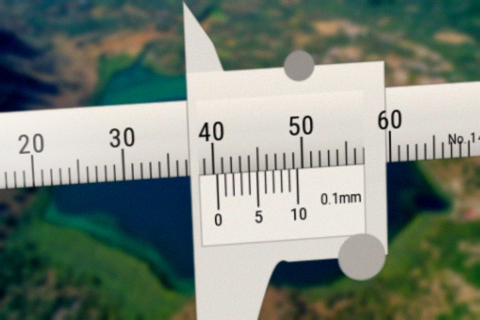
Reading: 40.4 mm
